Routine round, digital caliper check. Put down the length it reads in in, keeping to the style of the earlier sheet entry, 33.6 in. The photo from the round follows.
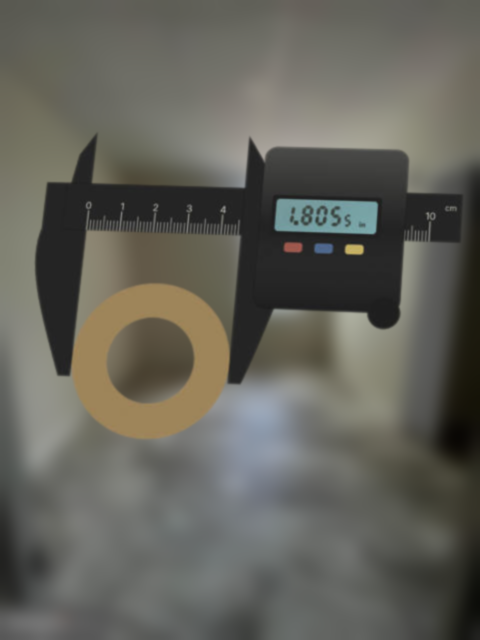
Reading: 1.8055 in
